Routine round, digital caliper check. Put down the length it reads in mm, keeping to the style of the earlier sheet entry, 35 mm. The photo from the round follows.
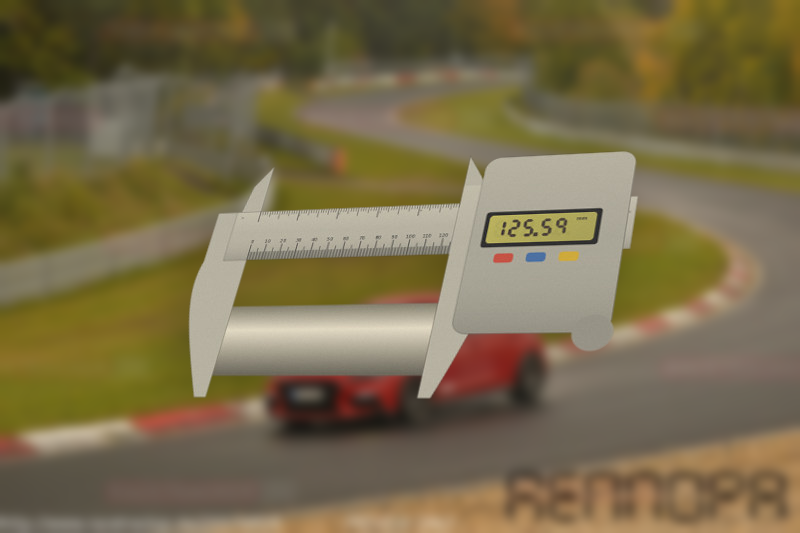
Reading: 125.59 mm
